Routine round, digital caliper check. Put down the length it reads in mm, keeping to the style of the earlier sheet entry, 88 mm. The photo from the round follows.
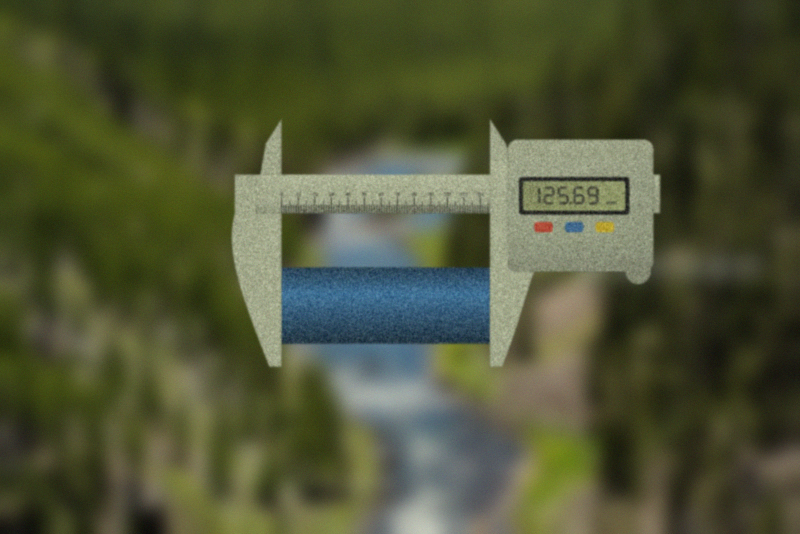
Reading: 125.69 mm
